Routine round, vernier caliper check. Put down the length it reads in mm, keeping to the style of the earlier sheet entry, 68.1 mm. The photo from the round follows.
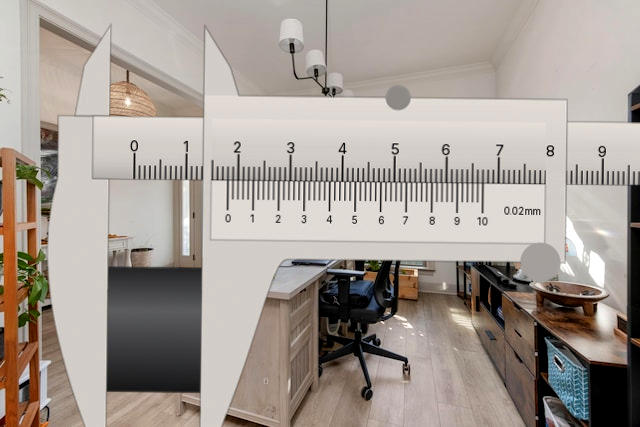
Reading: 18.0 mm
